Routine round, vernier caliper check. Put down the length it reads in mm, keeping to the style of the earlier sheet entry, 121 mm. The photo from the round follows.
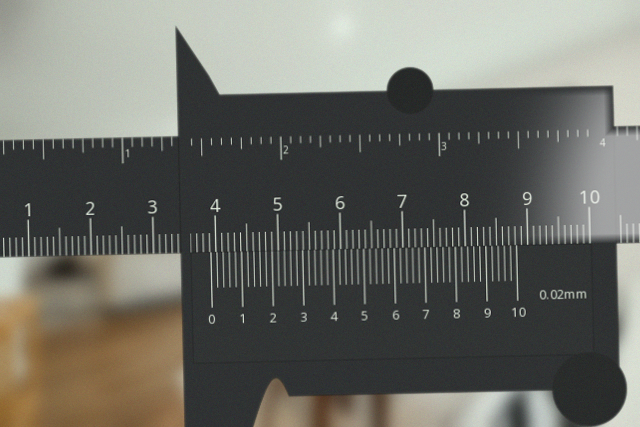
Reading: 39.2 mm
